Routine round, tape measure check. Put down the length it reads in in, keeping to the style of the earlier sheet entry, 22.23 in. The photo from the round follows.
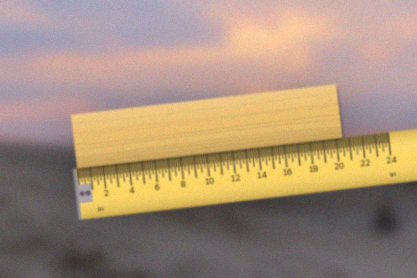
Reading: 20.5 in
